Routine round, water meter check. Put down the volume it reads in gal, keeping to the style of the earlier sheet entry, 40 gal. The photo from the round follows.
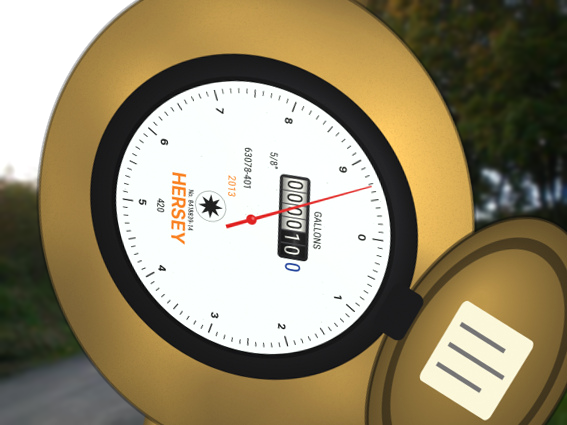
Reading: 99.3 gal
